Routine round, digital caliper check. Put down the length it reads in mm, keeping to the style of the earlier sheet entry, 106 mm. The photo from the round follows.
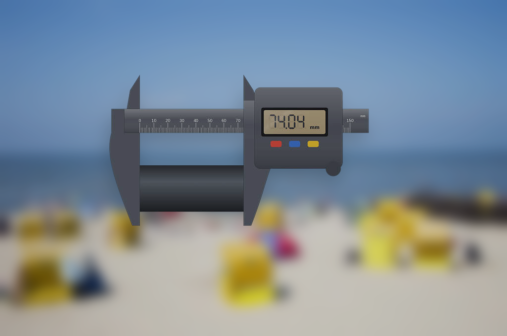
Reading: 74.04 mm
